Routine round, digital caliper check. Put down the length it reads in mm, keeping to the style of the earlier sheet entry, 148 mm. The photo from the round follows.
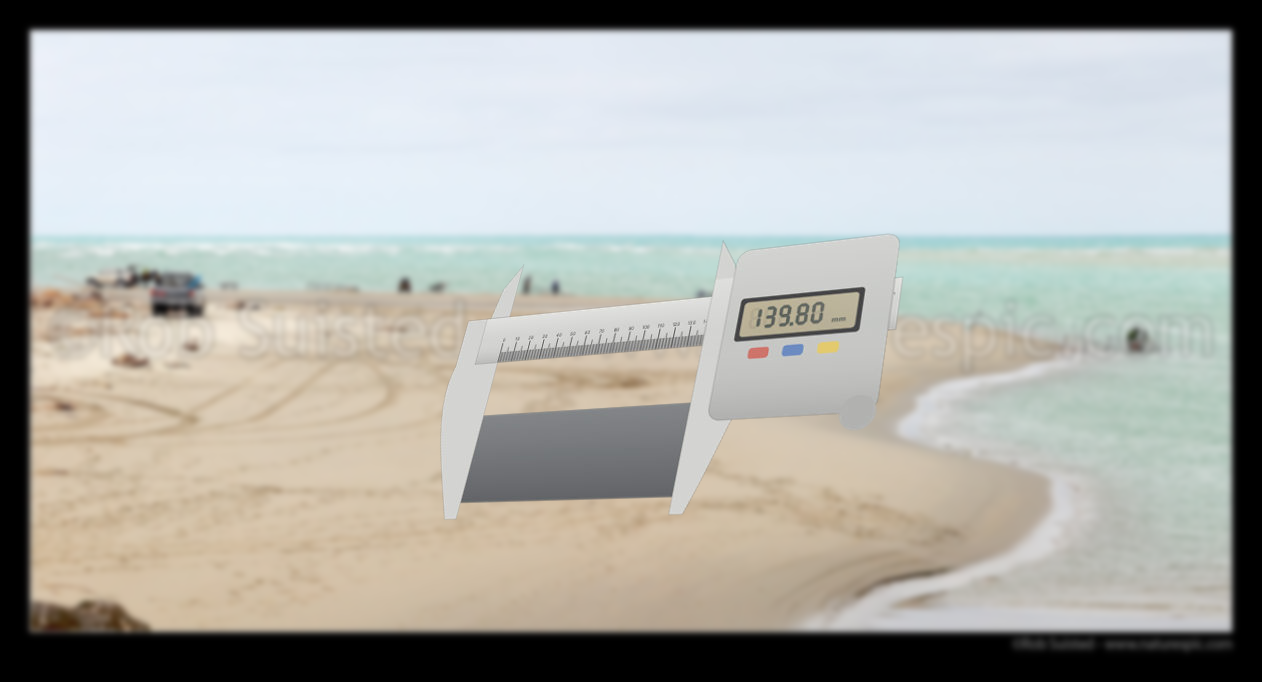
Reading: 139.80 mm
